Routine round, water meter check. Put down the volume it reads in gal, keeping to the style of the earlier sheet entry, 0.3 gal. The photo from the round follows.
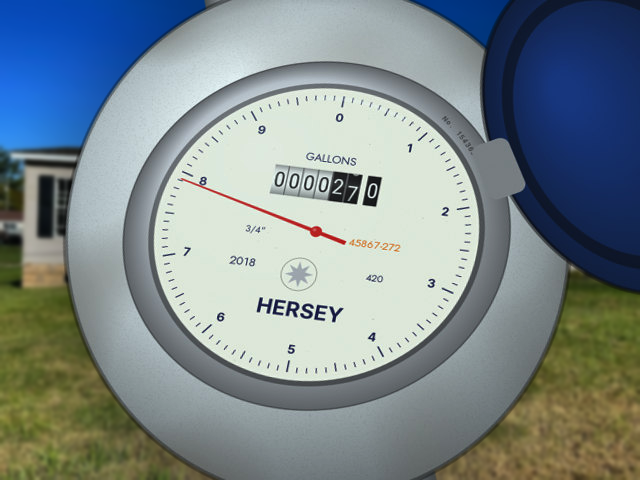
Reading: 267.9 gal
